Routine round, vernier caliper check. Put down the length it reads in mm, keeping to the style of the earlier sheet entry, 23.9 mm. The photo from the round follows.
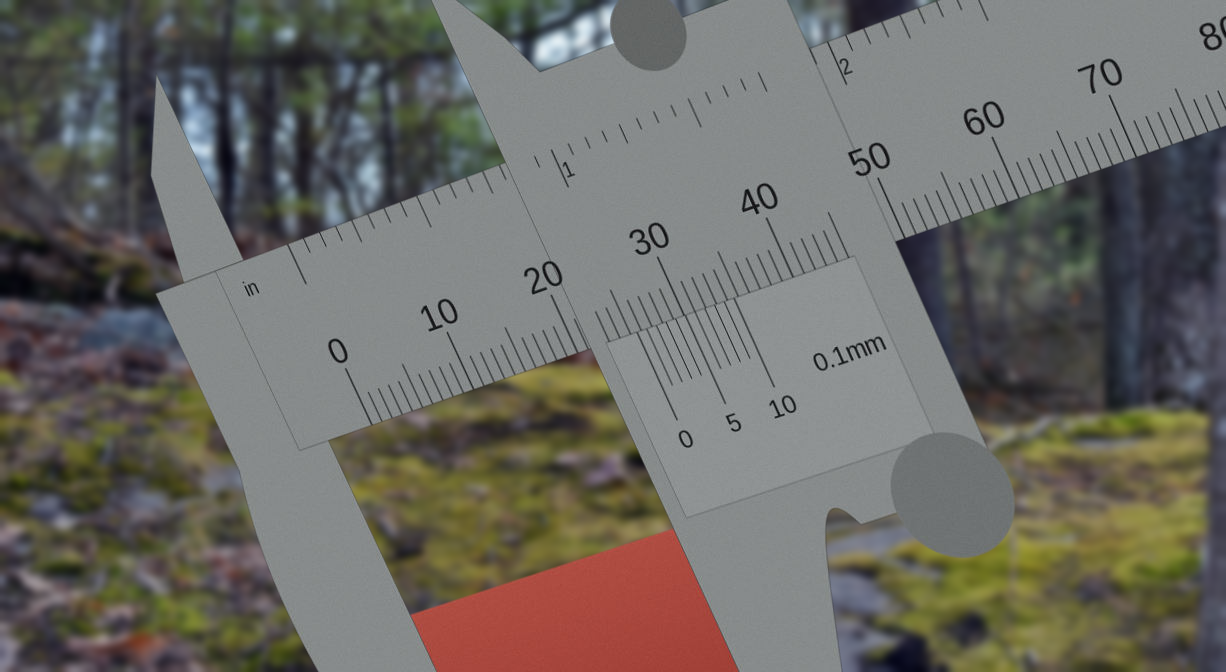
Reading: 25.6 mm
